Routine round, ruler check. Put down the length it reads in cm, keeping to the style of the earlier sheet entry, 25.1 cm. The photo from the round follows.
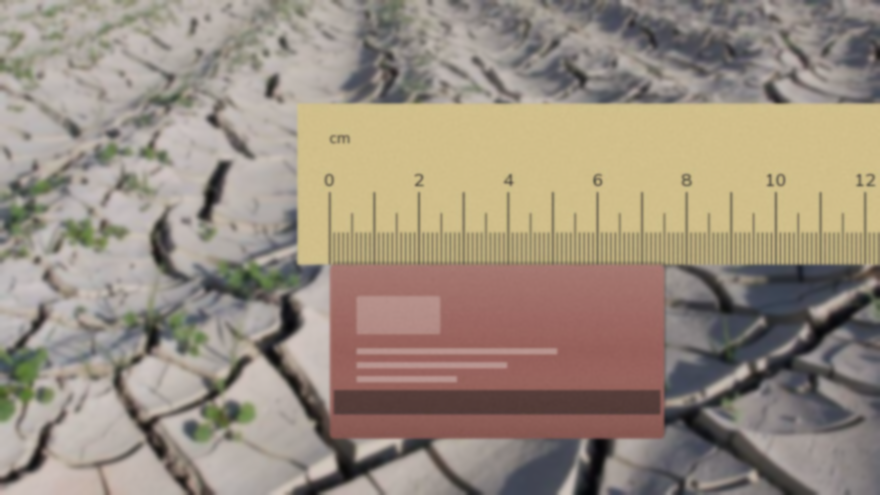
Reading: 7.5 cm
